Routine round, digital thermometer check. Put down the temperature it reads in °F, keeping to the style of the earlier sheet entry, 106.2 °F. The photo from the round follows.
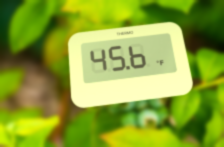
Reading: 45.6 °F
